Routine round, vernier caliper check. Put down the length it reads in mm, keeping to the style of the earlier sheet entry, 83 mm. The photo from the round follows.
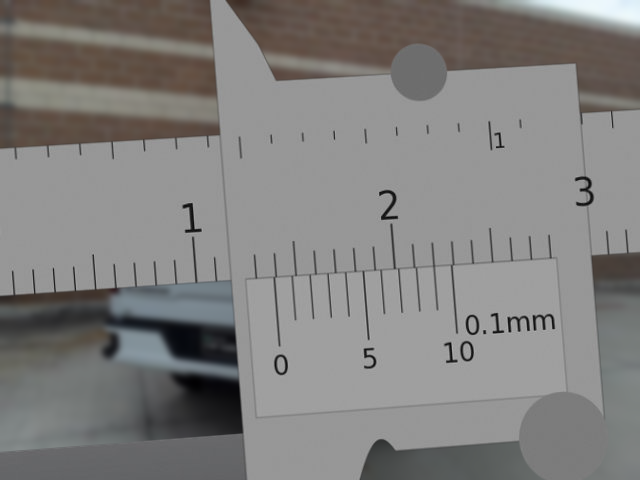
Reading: 13.9 mm
